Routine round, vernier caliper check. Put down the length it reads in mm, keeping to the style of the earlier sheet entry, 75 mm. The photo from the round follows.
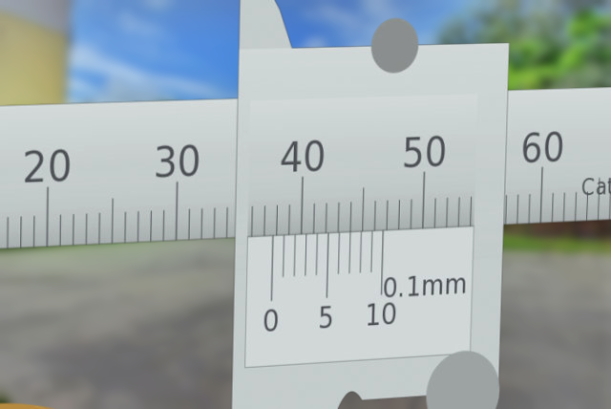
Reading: 37.7 mm
